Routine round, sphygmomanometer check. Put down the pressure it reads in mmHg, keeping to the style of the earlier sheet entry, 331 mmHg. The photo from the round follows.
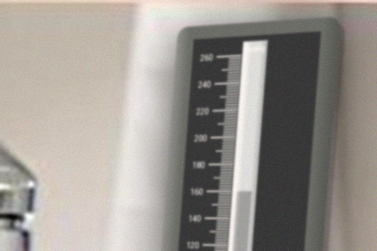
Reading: 160 mmHg
